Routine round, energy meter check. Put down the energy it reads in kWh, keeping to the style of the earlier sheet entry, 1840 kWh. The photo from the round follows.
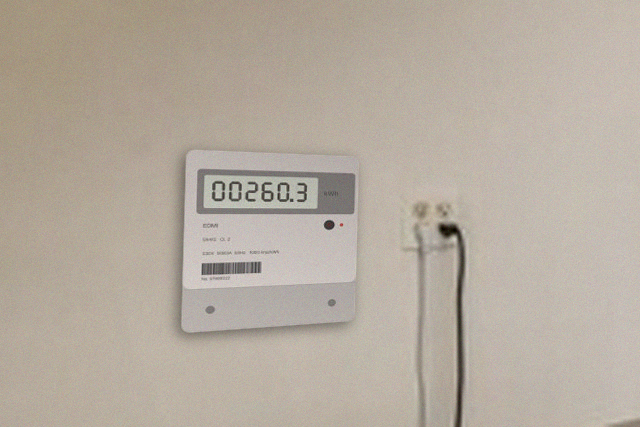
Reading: 260.3 kWh
